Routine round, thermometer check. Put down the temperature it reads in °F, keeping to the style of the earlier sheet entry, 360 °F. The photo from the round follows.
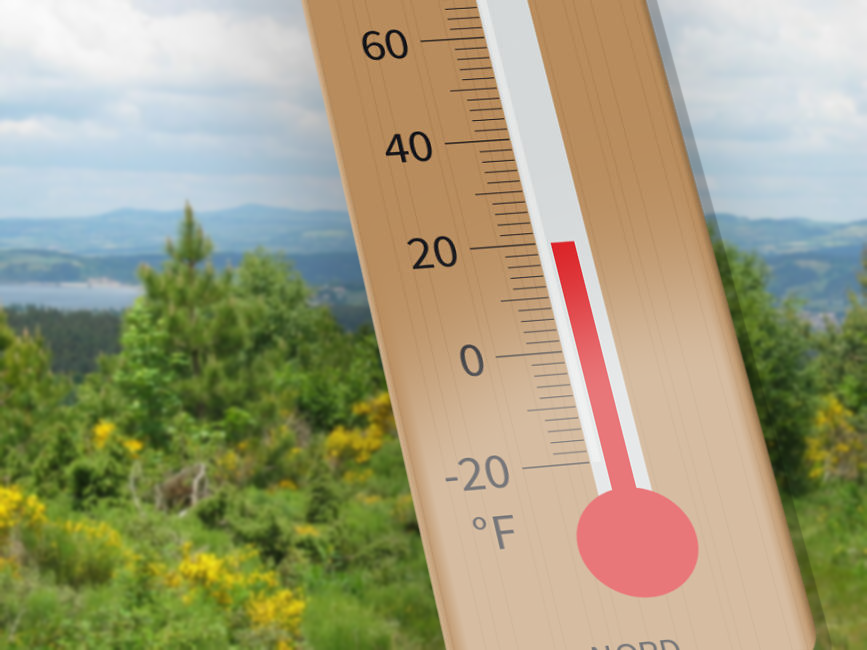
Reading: 20 °F
